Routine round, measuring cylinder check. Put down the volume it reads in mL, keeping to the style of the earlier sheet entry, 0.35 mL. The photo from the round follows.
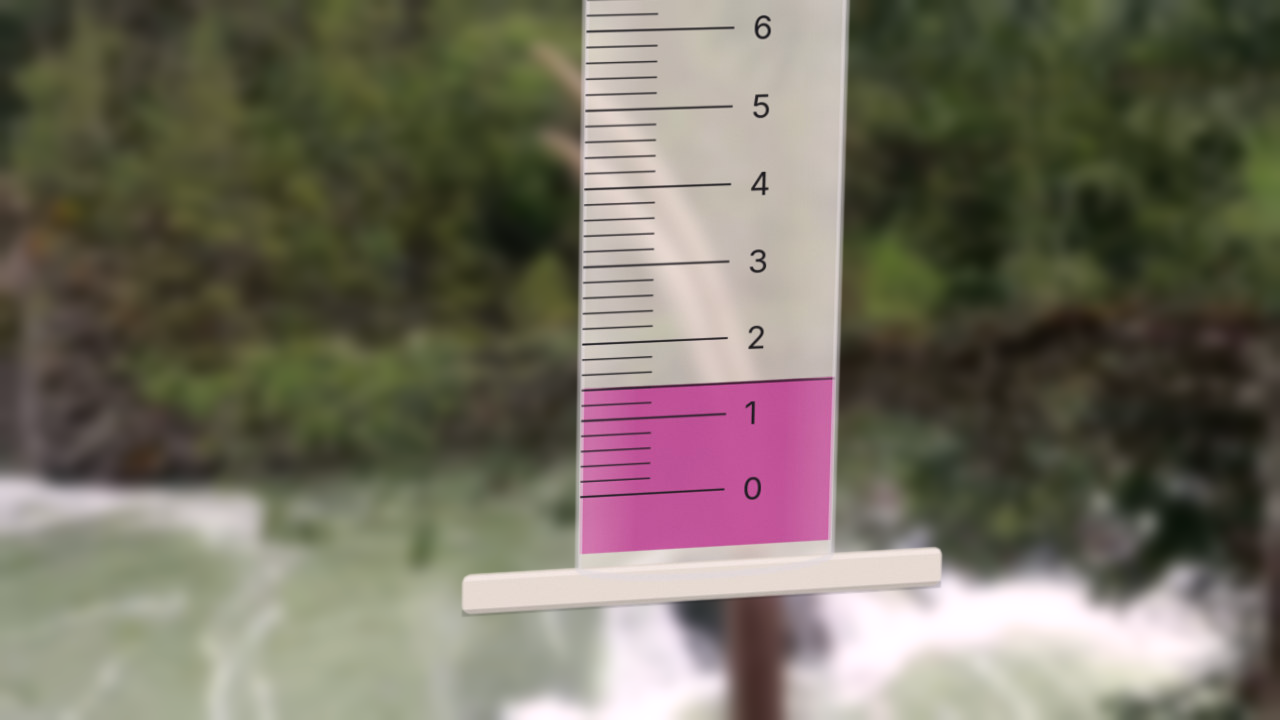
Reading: 1.4 mL
